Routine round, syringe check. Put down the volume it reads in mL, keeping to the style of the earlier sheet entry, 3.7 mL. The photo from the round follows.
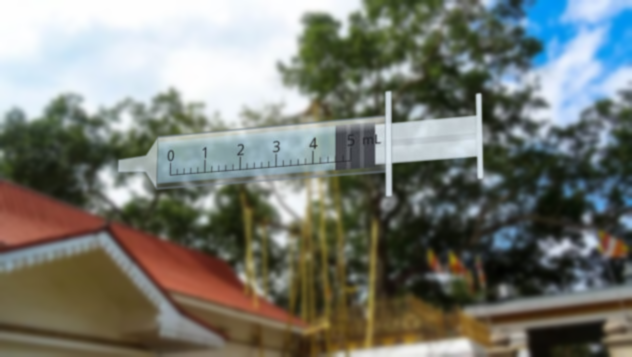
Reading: 4.6 mL
